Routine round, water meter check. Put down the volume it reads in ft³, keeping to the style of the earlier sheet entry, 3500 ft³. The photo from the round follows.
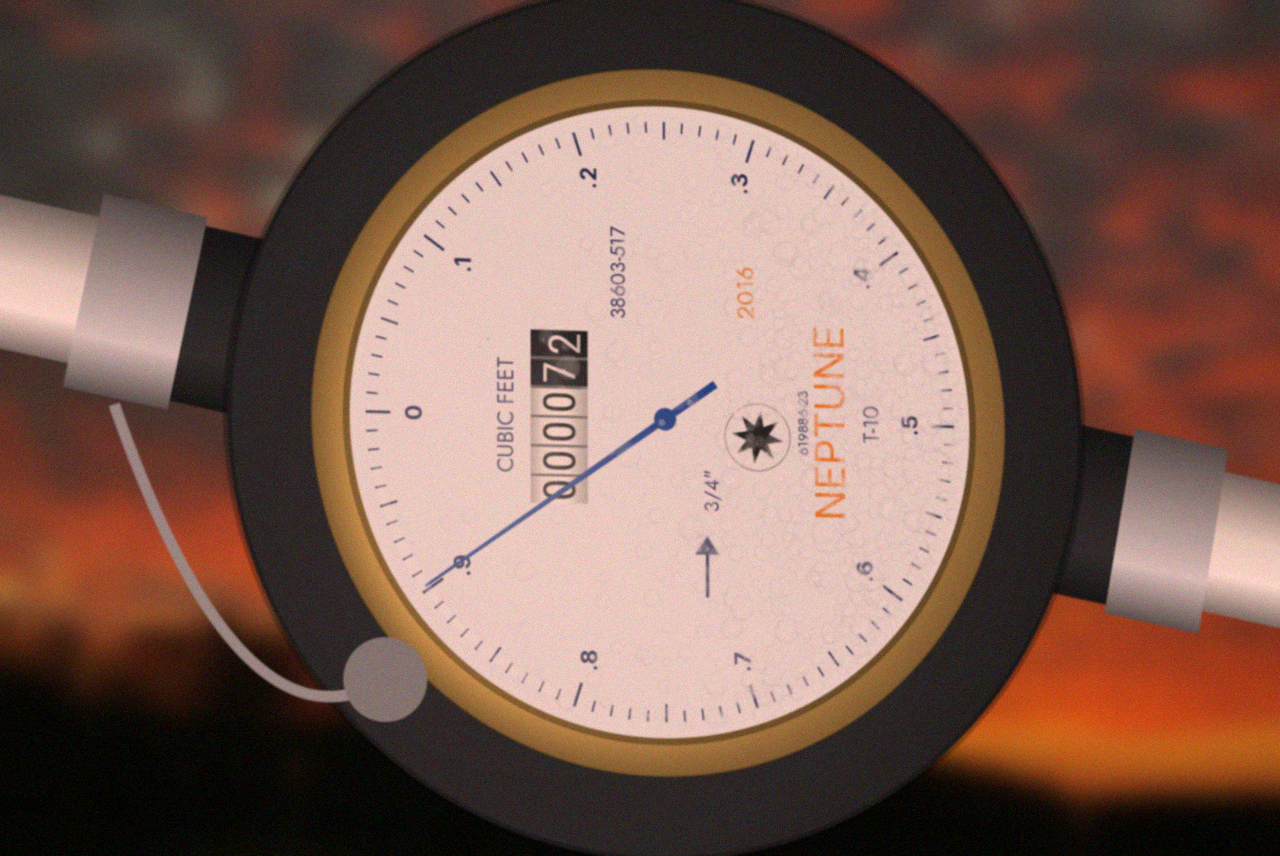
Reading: 71.90 ft³
